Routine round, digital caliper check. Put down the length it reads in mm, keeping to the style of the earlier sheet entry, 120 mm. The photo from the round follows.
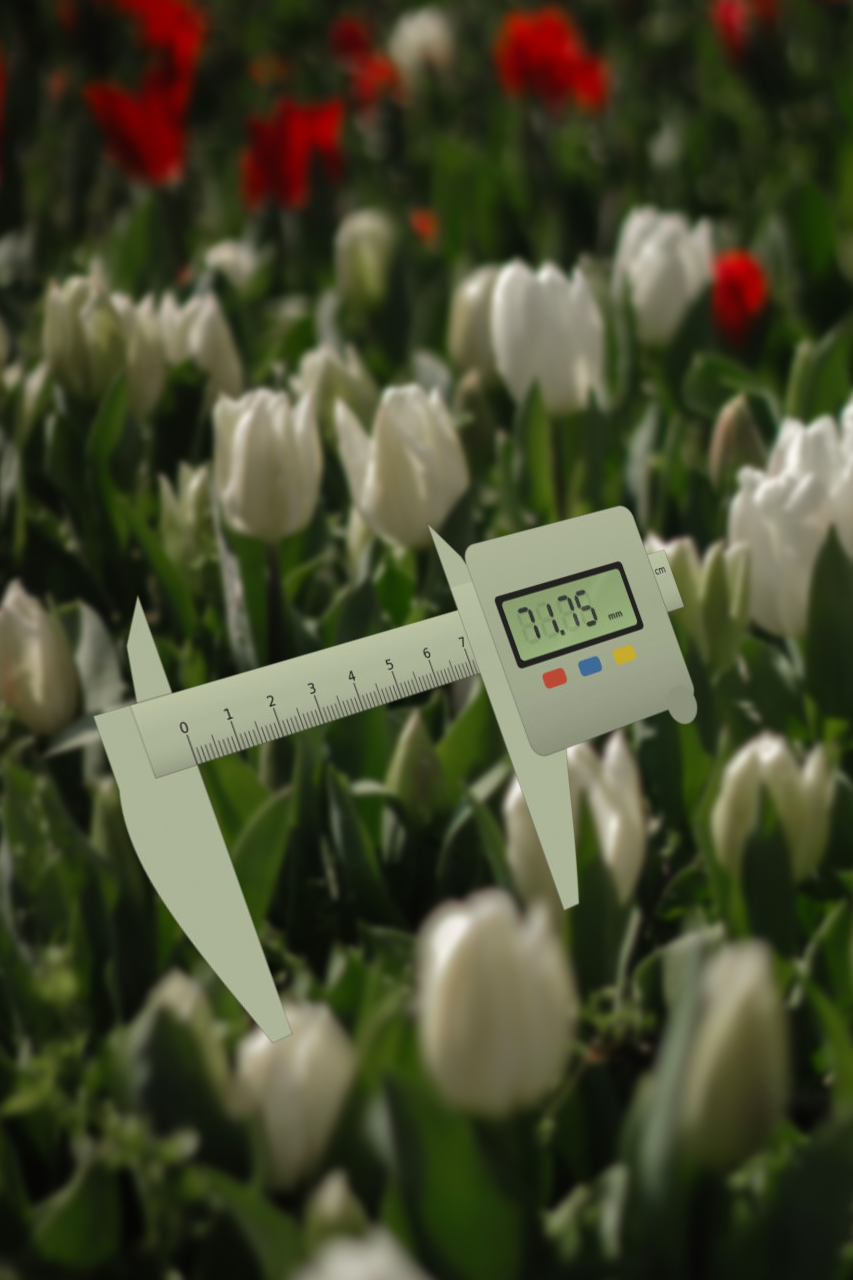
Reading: 71.75 mm
